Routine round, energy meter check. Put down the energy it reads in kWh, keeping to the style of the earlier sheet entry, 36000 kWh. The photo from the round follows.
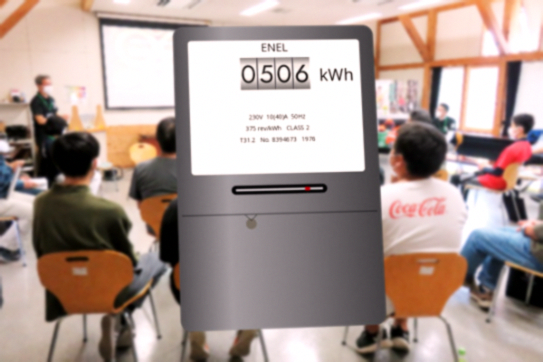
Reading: 506 kWh
